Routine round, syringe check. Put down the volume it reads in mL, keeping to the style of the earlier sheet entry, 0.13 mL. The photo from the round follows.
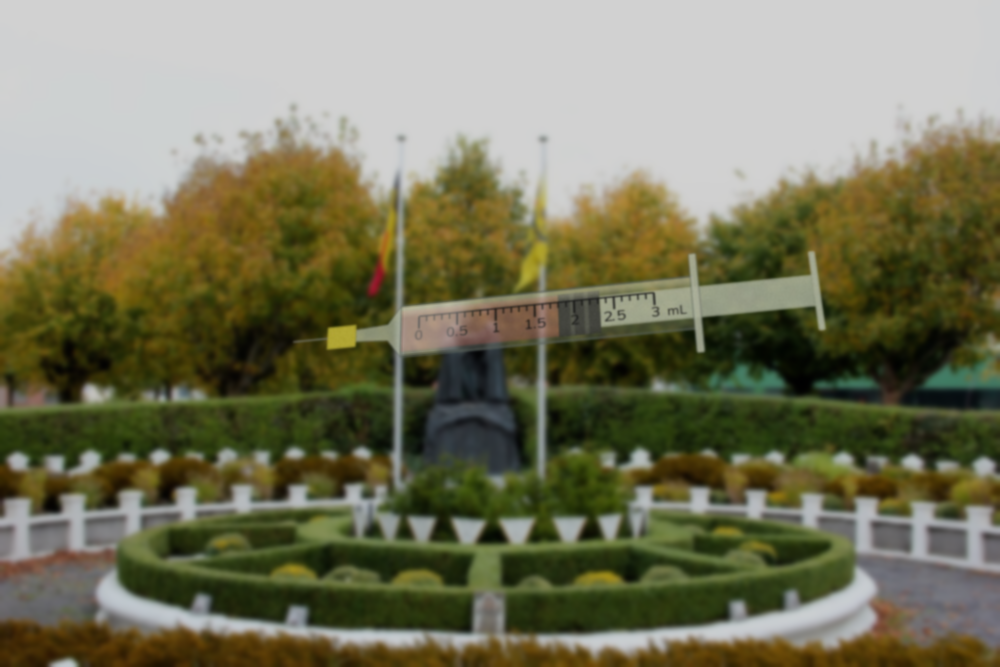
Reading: 1.8 mL
